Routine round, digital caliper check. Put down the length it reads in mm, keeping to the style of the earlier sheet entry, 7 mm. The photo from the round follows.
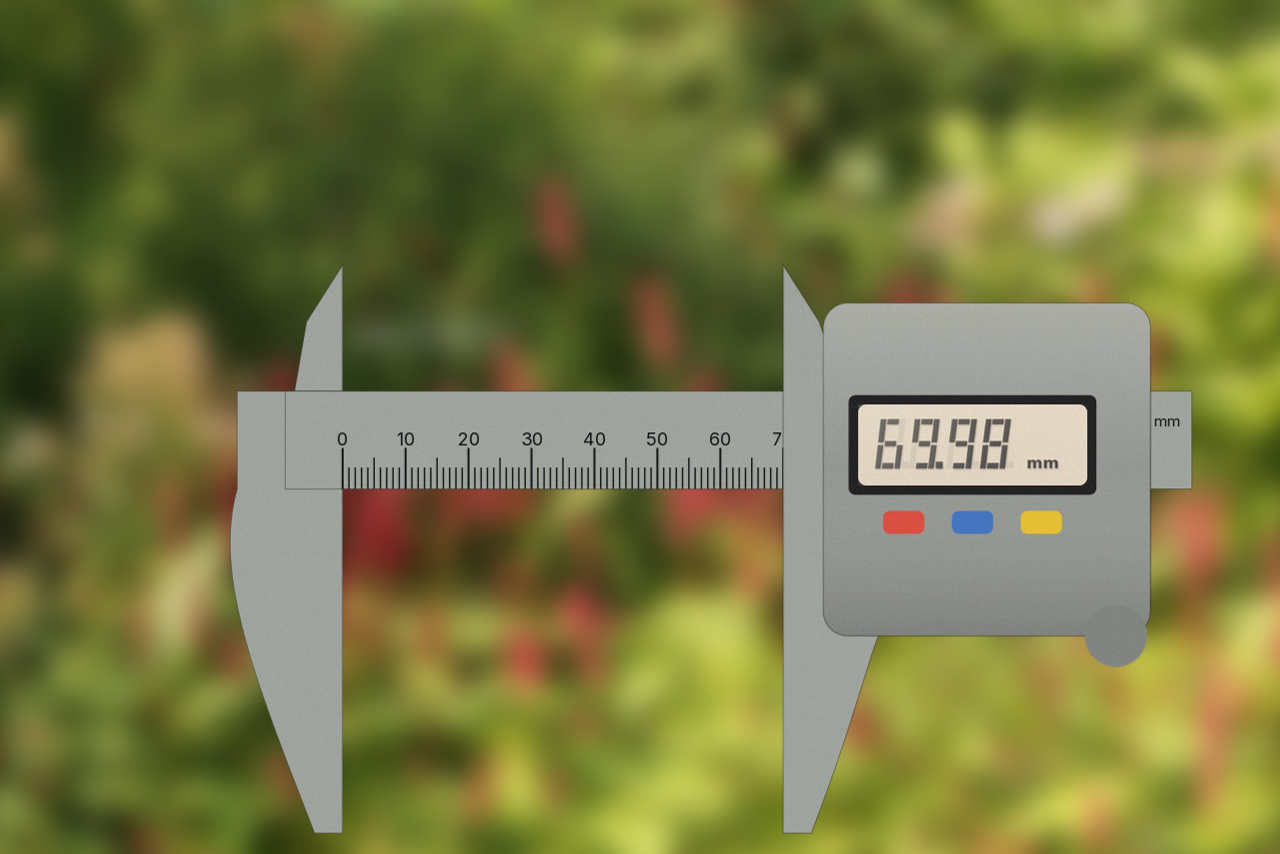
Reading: 69.98 mm
